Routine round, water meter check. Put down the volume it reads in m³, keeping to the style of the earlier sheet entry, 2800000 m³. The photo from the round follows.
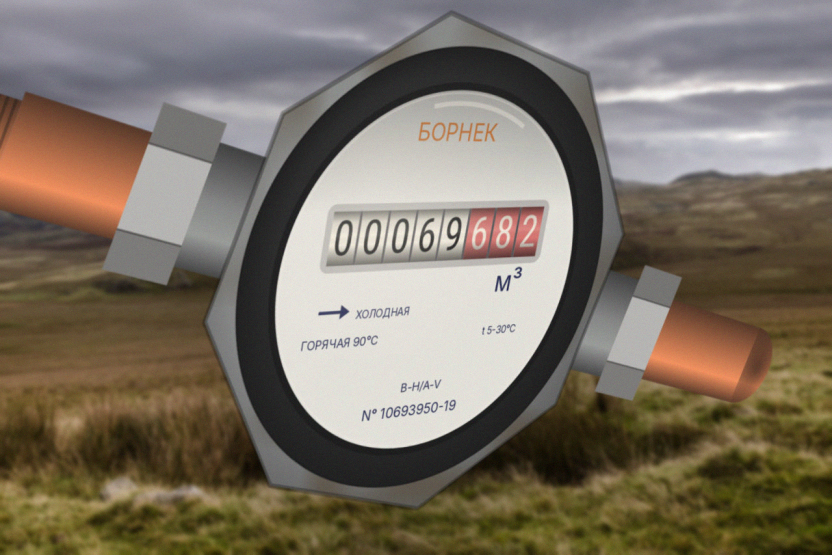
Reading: 69.682 m³
